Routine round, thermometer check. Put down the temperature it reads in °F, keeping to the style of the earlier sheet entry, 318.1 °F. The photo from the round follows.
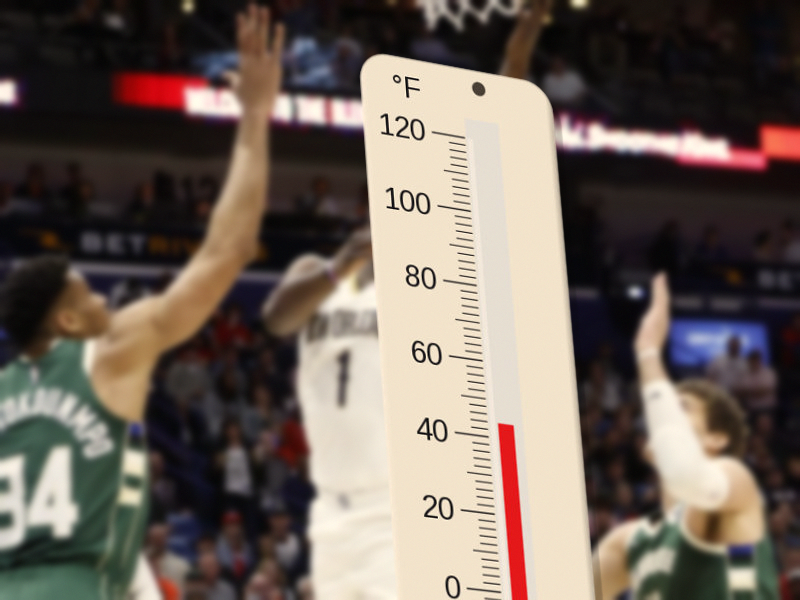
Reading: 44 °F
